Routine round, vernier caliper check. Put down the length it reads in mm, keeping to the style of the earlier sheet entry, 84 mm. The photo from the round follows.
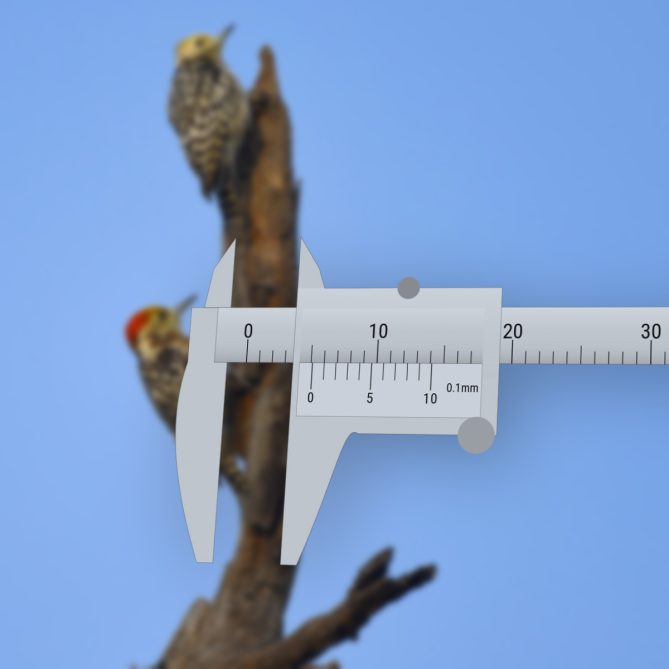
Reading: 5.1 mm
